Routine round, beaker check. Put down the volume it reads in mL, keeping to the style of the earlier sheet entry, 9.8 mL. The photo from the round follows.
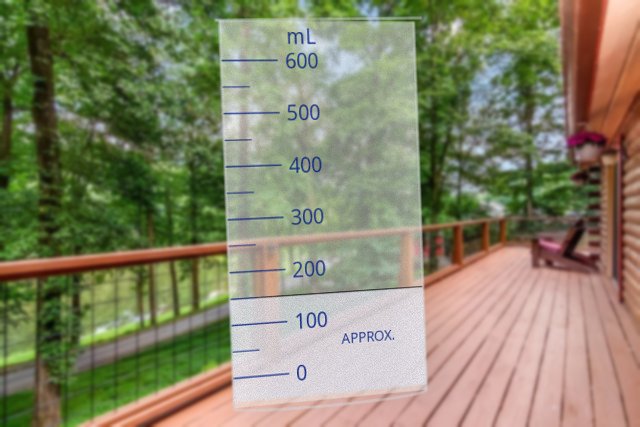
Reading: 150 mL
